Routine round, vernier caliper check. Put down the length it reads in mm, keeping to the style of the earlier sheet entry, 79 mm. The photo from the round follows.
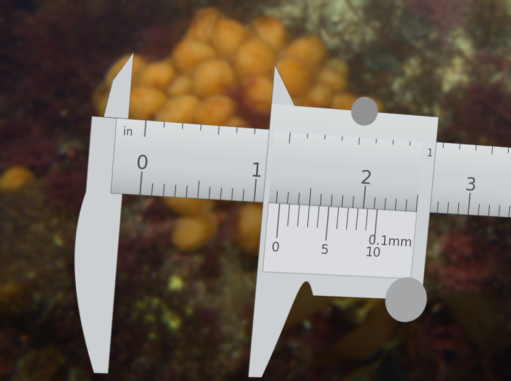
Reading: 12.3 mm
